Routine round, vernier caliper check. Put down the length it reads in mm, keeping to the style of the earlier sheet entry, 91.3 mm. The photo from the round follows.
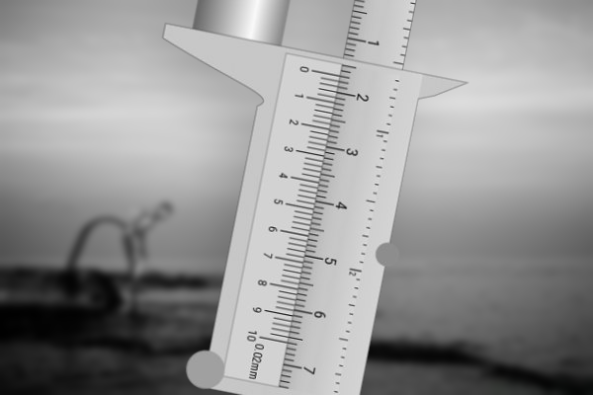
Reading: 17.0 mm
